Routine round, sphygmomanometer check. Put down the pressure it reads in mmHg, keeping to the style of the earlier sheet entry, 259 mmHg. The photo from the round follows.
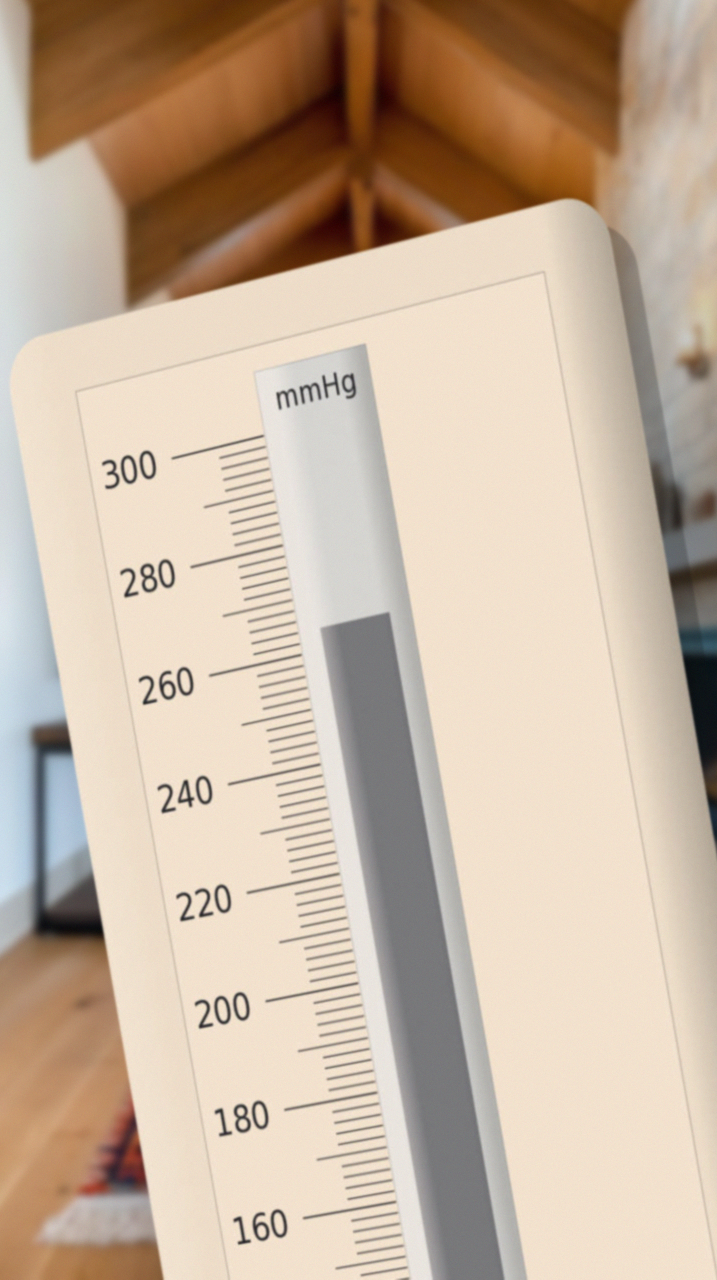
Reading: 264 mmHg
